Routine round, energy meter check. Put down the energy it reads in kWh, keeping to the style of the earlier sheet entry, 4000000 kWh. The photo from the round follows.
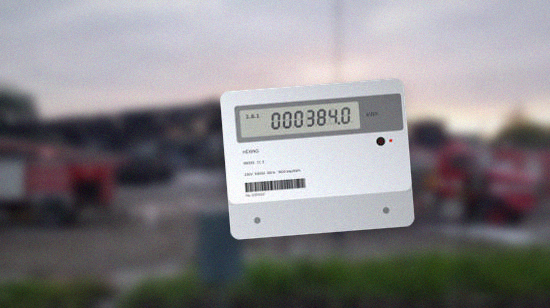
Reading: 384.0 kWh
